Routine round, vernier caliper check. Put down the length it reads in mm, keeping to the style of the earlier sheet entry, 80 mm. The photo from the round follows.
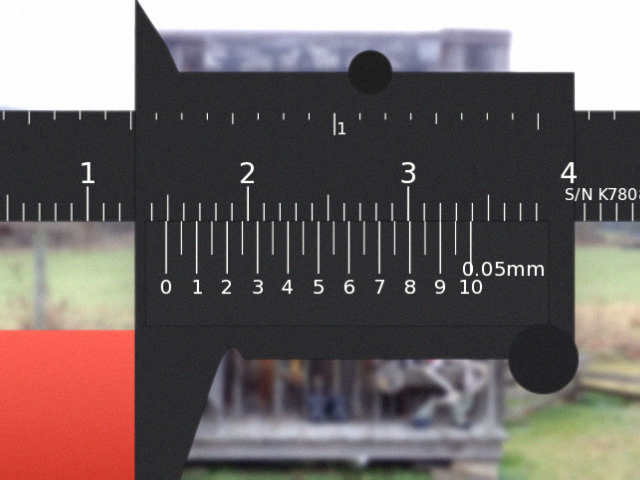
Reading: 14.9 mm
